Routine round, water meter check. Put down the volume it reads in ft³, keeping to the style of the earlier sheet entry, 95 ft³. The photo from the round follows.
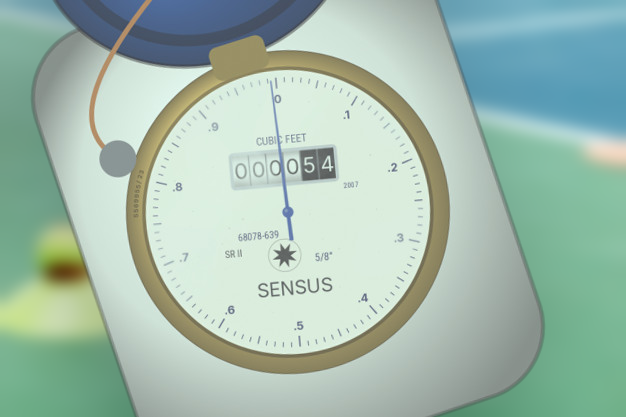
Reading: 53.99 ft³
